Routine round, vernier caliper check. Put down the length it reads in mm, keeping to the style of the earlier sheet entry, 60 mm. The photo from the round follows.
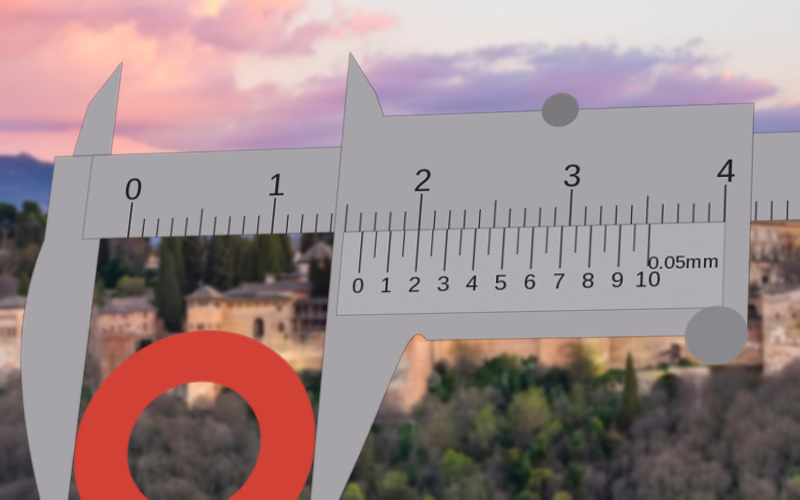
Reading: 16.2 mm
